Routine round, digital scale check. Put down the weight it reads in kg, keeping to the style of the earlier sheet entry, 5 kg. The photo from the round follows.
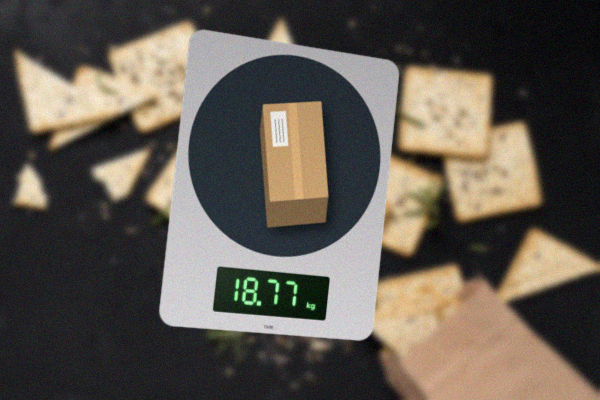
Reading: 18.77 kg
